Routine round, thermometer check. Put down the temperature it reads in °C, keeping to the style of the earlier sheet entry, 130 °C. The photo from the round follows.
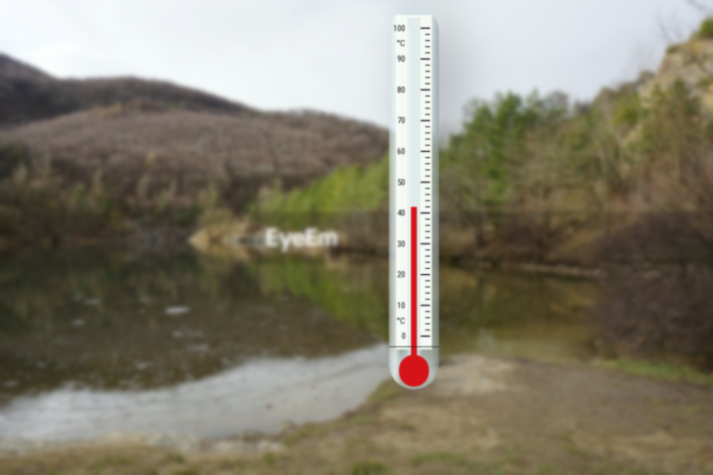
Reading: 42 °C
